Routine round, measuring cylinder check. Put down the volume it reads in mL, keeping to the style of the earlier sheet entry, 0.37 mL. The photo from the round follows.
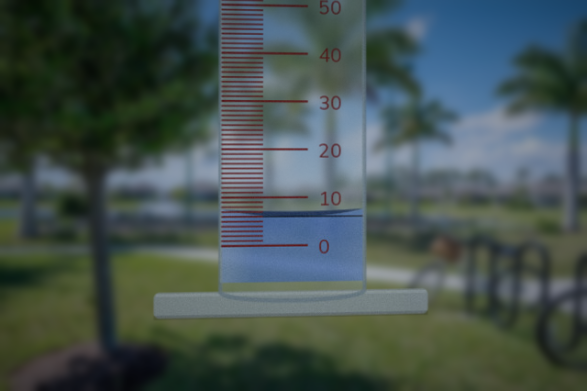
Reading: 6 mL
